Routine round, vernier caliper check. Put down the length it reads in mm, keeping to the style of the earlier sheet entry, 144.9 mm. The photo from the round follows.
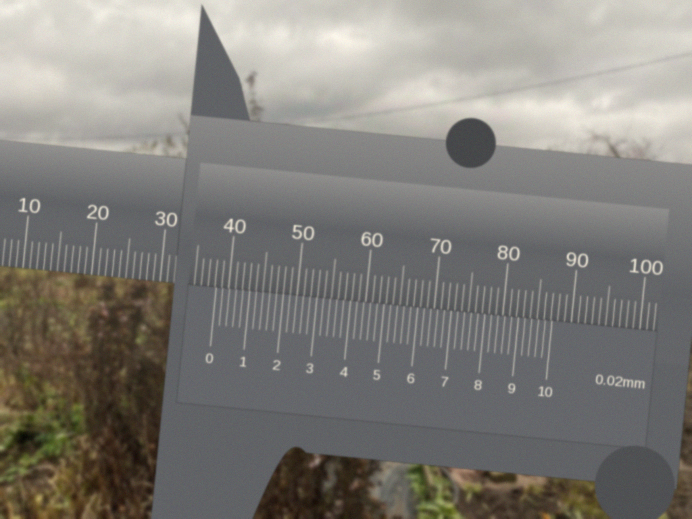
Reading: 38.2 mm
